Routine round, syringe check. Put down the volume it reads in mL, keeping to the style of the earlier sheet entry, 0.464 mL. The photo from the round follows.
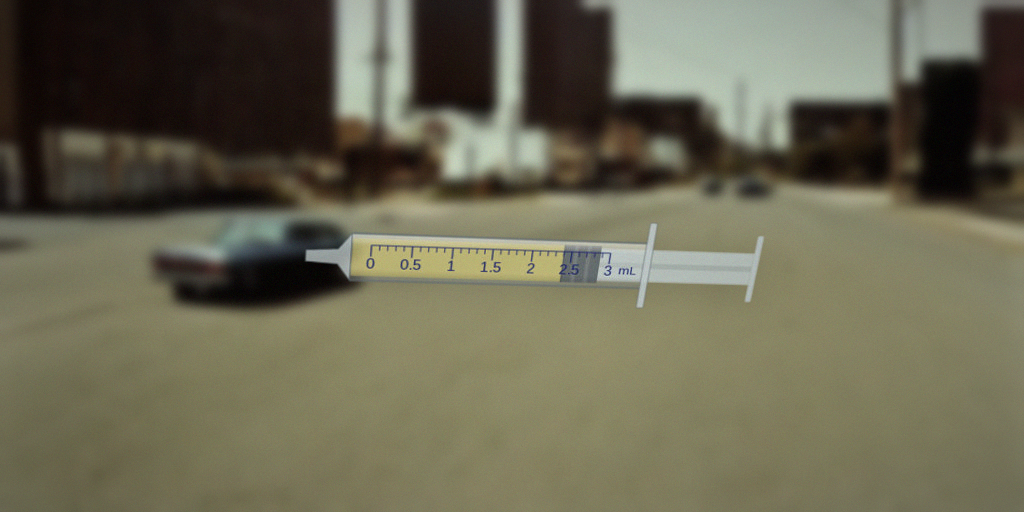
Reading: 2.4 mL
